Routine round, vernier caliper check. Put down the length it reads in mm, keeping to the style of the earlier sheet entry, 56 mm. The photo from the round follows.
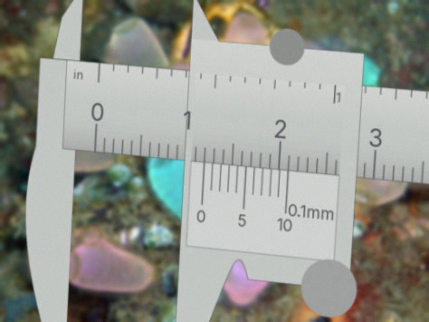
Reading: 12.0 mm
